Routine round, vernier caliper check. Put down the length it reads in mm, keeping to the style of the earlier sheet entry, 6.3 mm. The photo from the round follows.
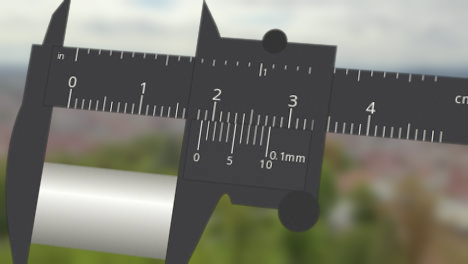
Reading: 18.6 mm
